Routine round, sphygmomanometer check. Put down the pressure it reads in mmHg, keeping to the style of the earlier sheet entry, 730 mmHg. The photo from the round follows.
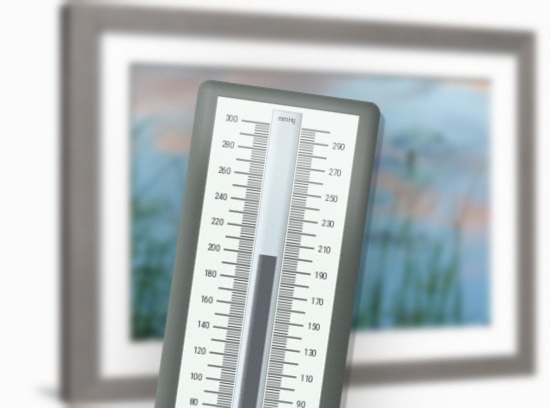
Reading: 200 mmHg
